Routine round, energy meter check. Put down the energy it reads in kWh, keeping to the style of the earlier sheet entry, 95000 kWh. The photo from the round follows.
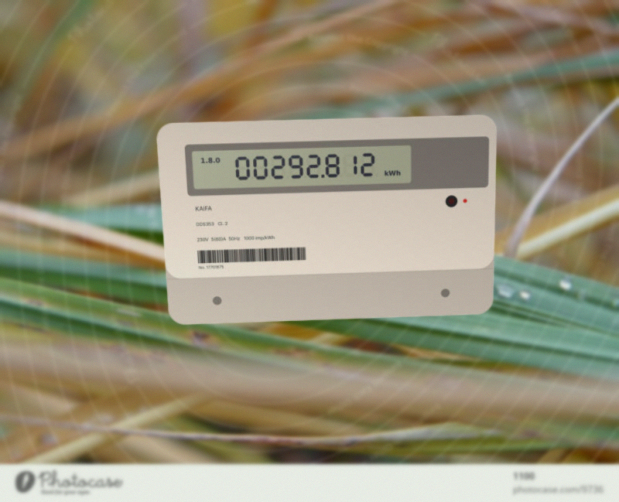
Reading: 292.812 kWh
